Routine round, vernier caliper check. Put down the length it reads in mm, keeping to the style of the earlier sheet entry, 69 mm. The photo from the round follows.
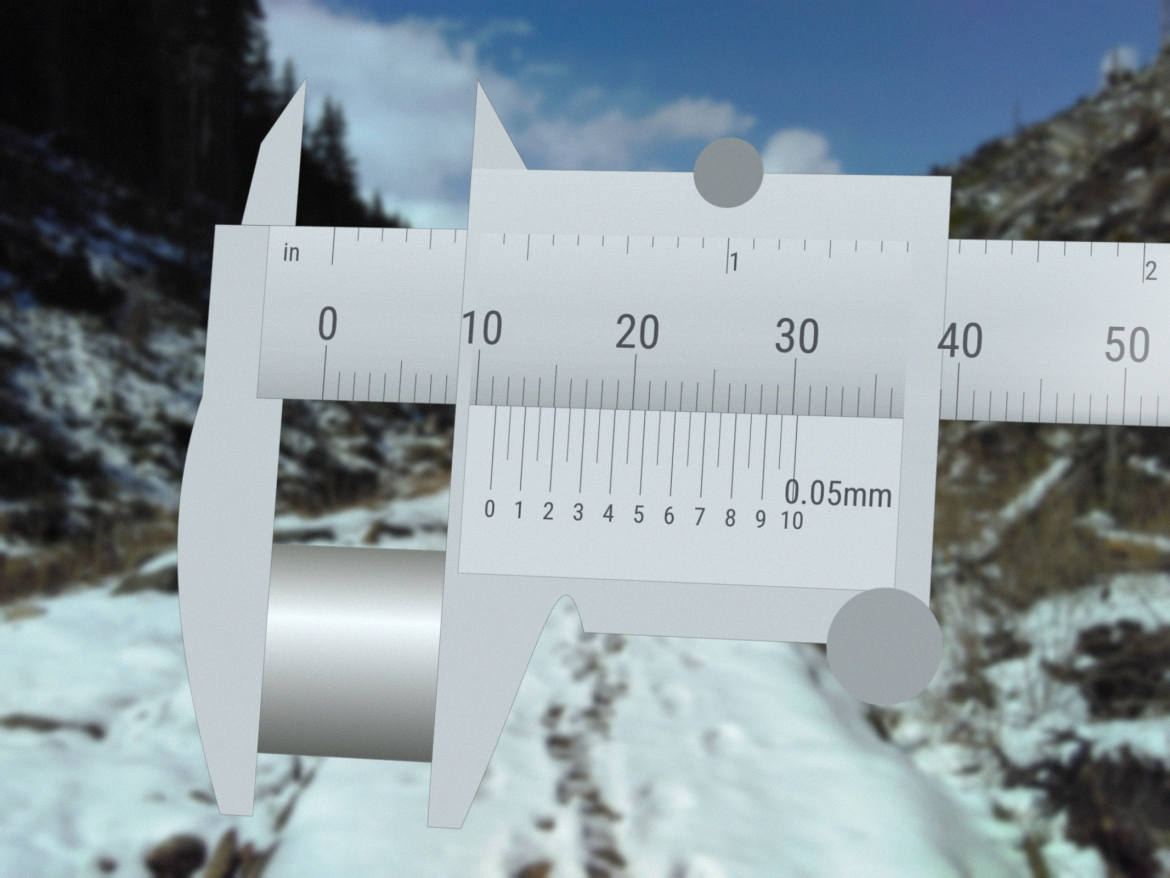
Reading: 11.3 mm
